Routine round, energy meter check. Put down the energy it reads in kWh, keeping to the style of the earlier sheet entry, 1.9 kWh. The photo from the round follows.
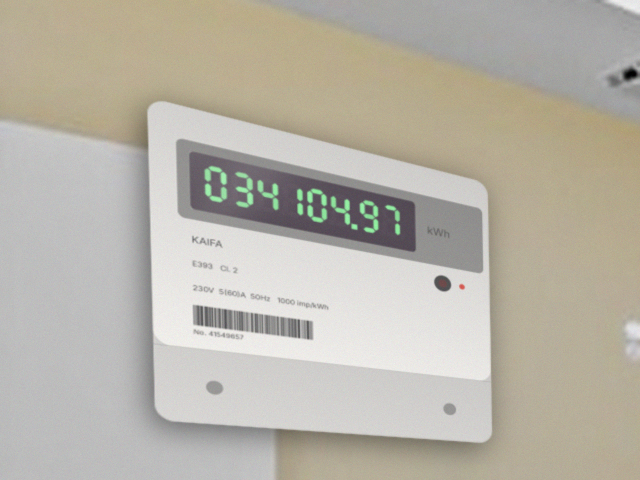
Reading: 34104.97 kWh
